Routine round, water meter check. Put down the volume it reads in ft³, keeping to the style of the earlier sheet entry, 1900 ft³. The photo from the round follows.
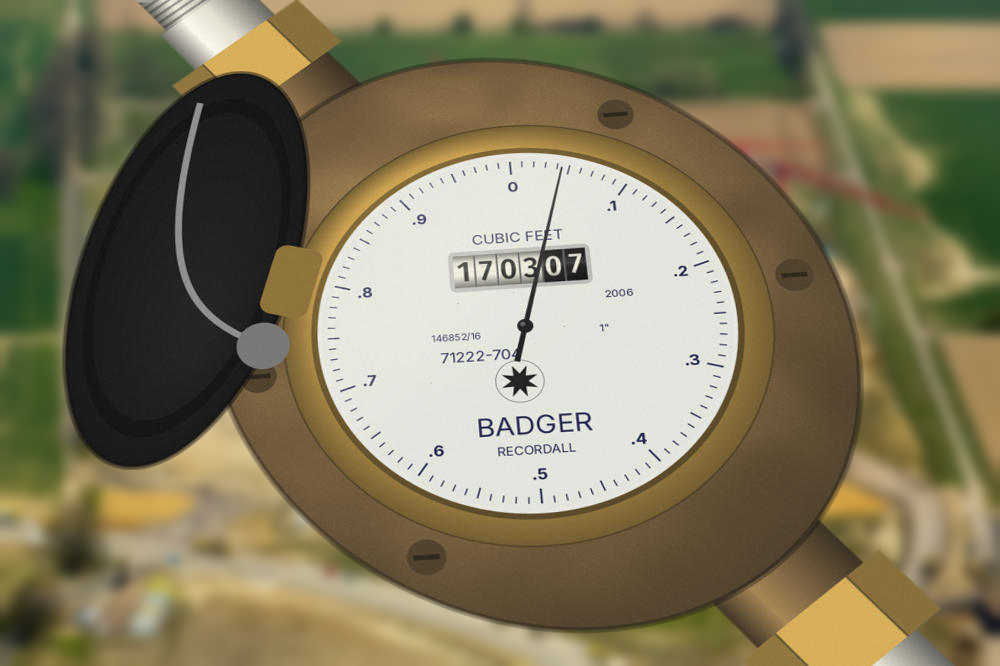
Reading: 170307.04 ft³
